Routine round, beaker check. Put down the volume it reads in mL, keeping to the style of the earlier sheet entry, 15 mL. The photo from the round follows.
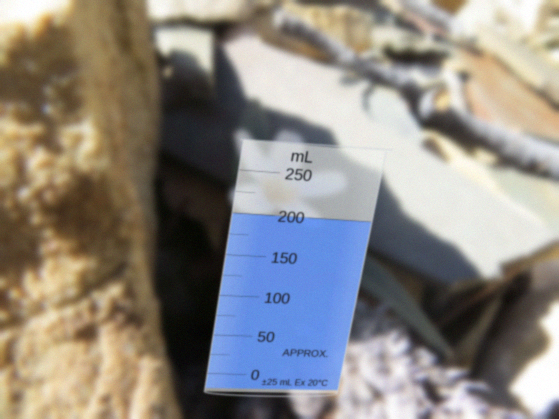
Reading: 200 mL
